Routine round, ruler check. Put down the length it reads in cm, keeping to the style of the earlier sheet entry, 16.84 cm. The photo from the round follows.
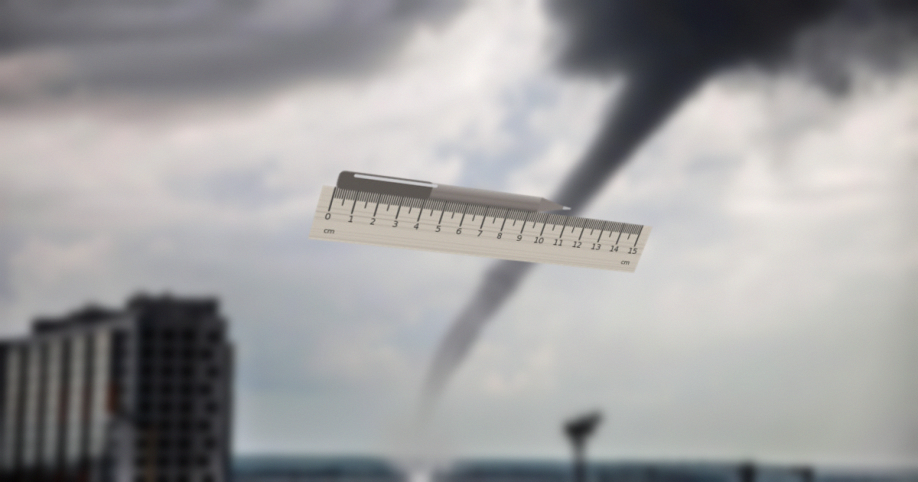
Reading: 11 cm
